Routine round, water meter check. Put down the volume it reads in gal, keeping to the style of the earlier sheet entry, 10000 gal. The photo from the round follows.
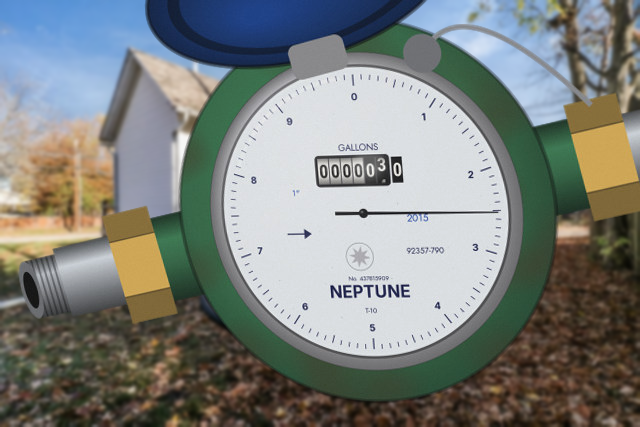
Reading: 32.5 gal
